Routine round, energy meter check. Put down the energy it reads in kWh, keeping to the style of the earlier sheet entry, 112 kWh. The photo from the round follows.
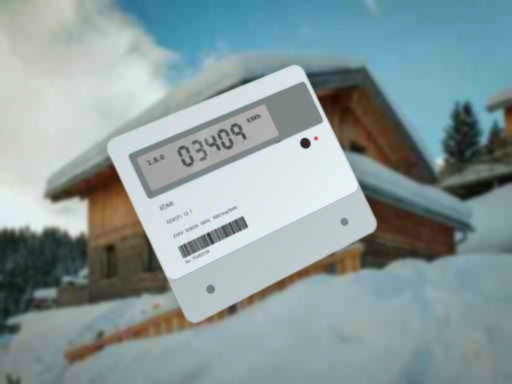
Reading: 3409 kWh
